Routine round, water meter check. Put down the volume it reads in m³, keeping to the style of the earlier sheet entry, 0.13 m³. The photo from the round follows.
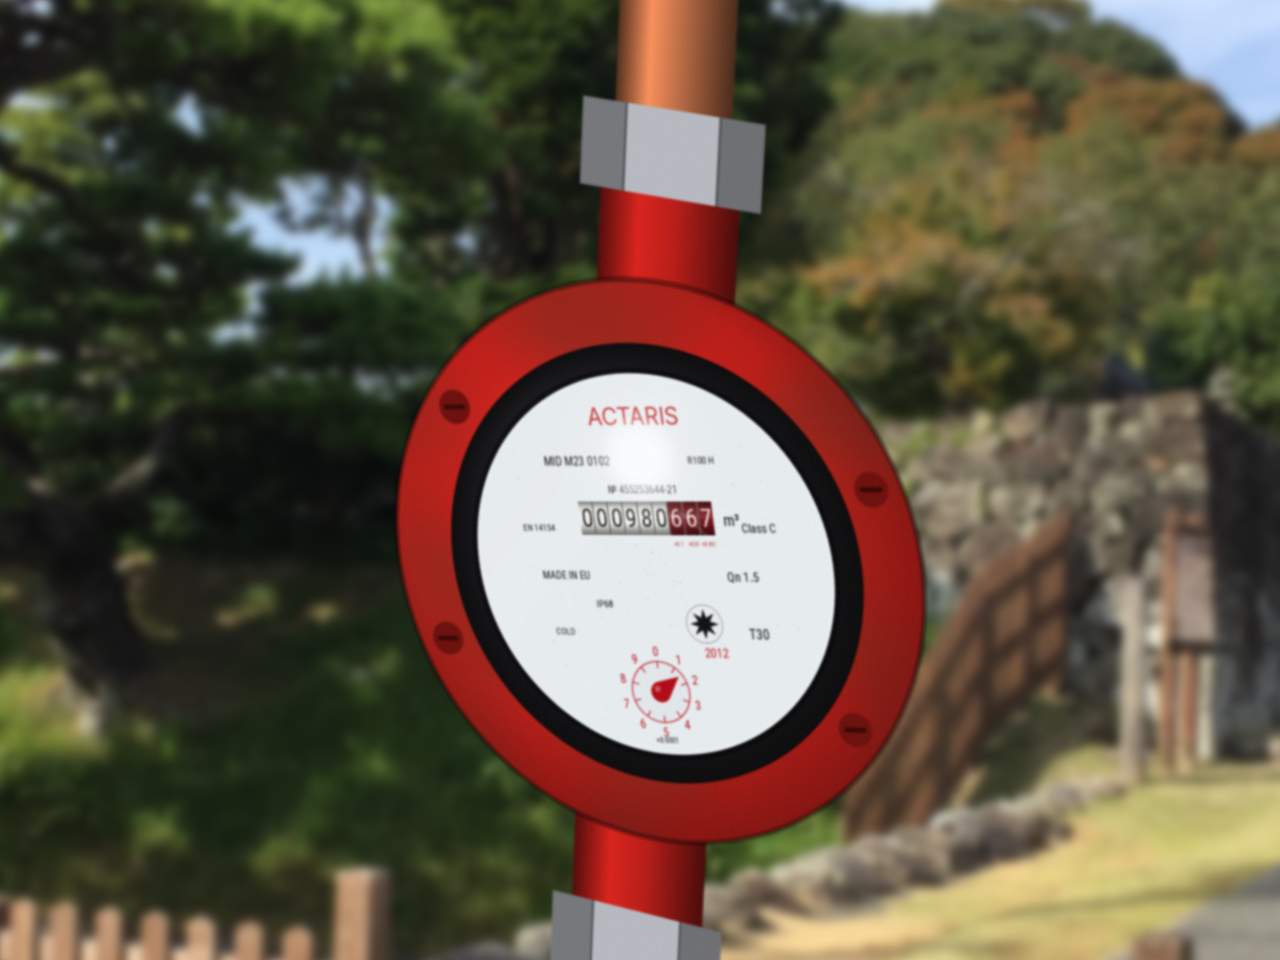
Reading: 980.6671 m³
